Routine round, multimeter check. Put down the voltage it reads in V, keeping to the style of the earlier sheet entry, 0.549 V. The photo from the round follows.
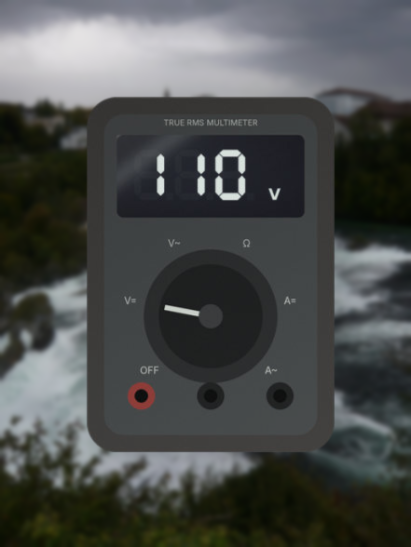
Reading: 110 V
